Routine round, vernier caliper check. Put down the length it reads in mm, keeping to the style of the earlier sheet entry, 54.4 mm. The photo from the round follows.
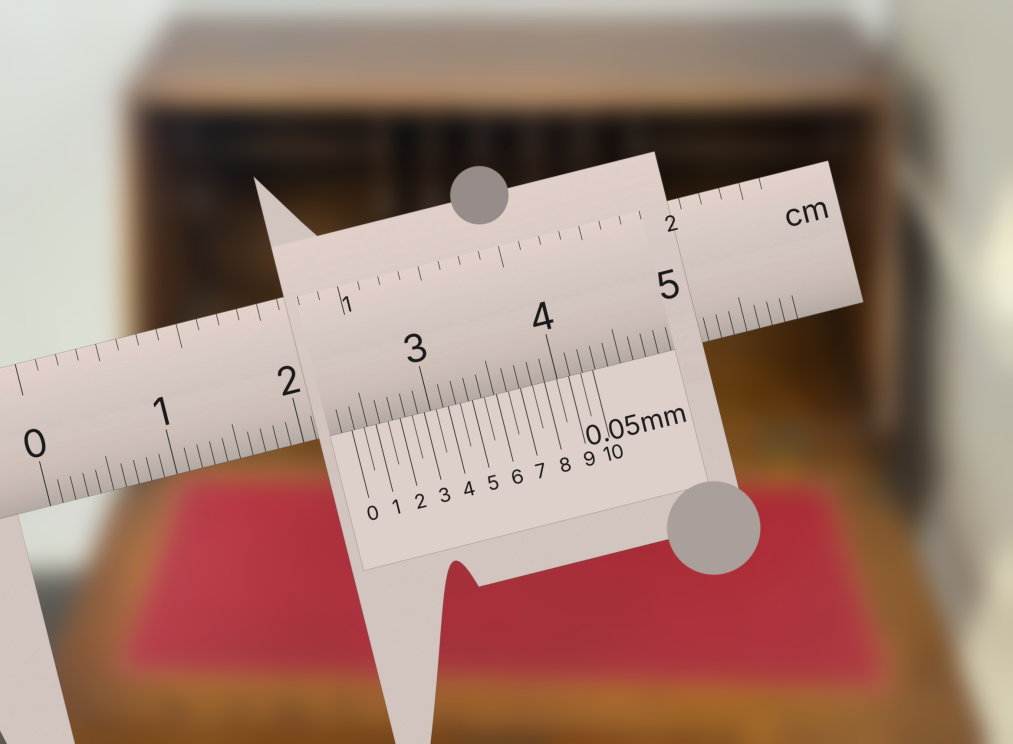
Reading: 23.8 mm
